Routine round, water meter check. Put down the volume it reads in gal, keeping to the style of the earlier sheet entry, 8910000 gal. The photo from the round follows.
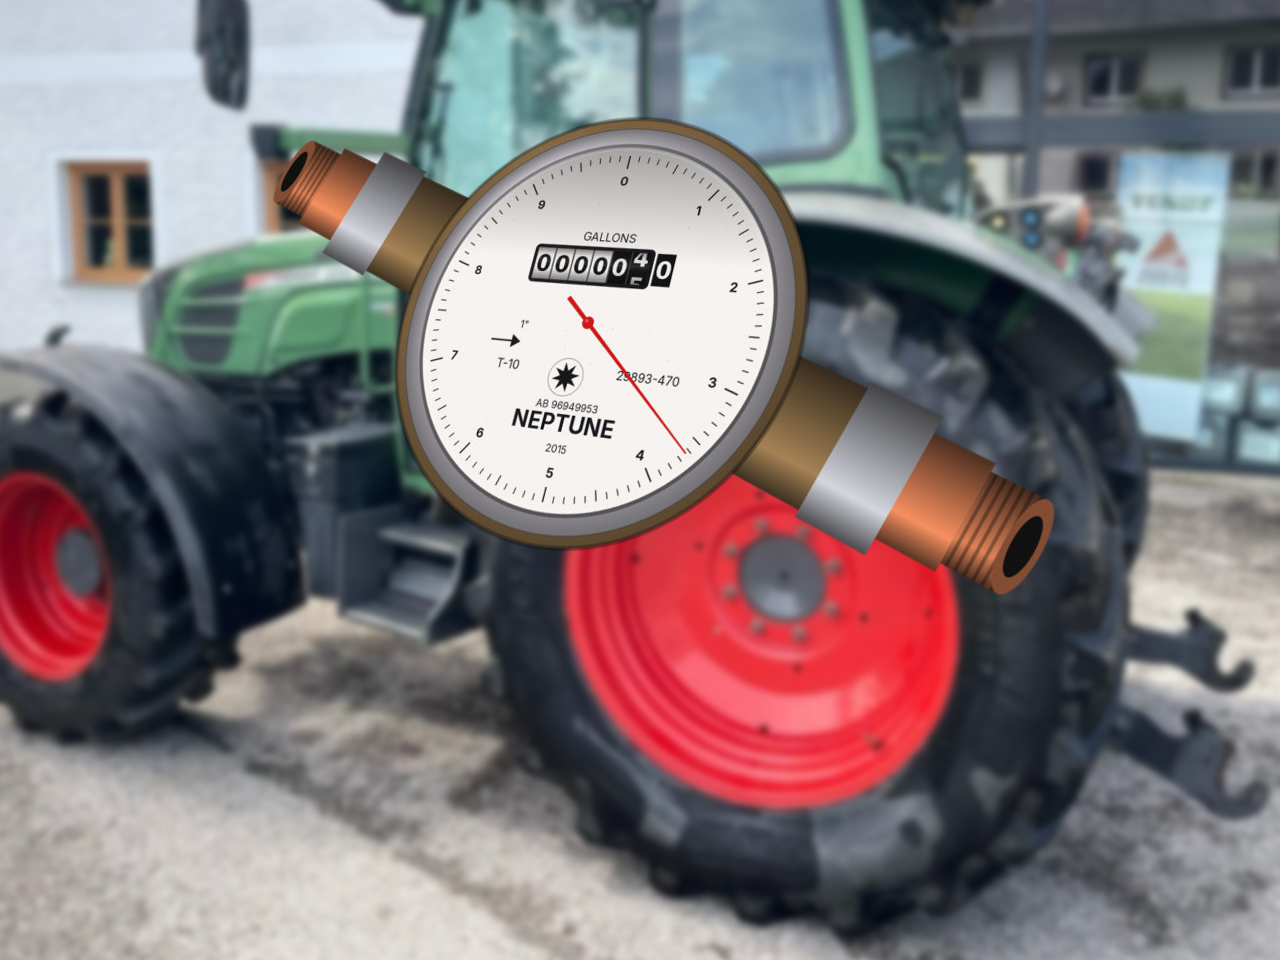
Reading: 43.6 gal
